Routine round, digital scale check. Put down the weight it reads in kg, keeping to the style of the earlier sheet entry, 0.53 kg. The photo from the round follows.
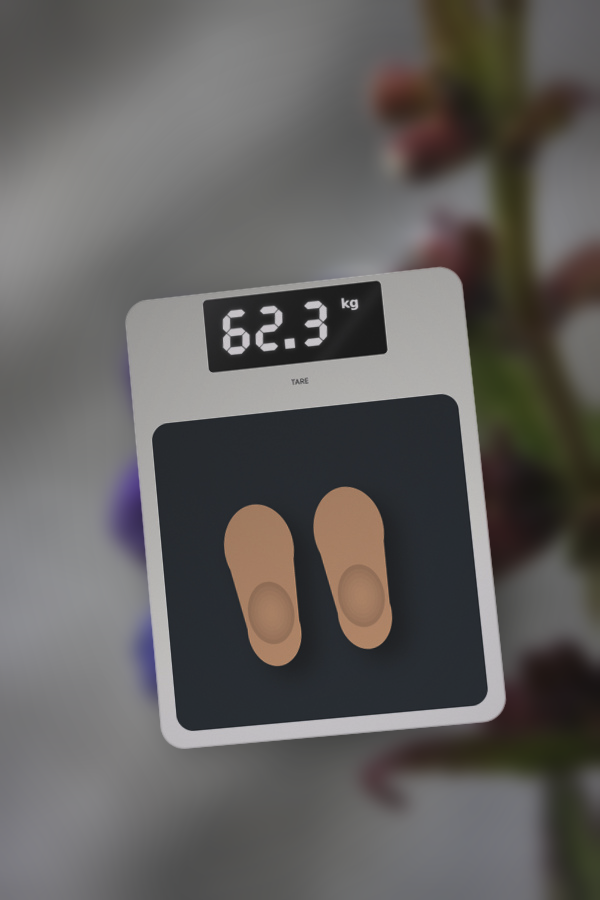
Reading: 62.3 kg
